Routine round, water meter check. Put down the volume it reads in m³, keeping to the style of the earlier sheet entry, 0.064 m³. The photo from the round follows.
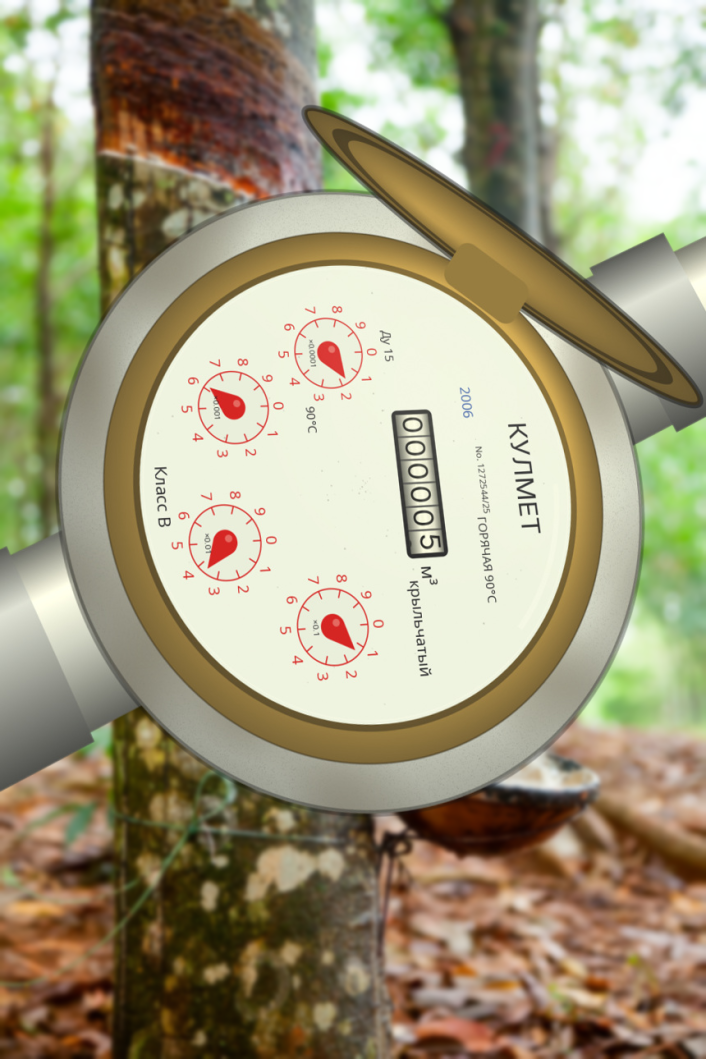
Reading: 5.1361 m³
